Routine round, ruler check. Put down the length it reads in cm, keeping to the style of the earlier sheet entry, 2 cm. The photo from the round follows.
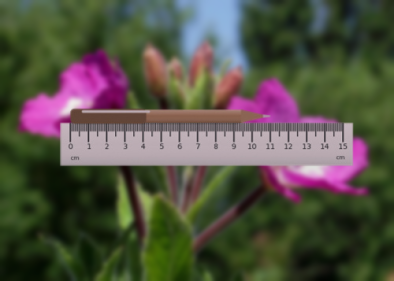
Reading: 11 cm
